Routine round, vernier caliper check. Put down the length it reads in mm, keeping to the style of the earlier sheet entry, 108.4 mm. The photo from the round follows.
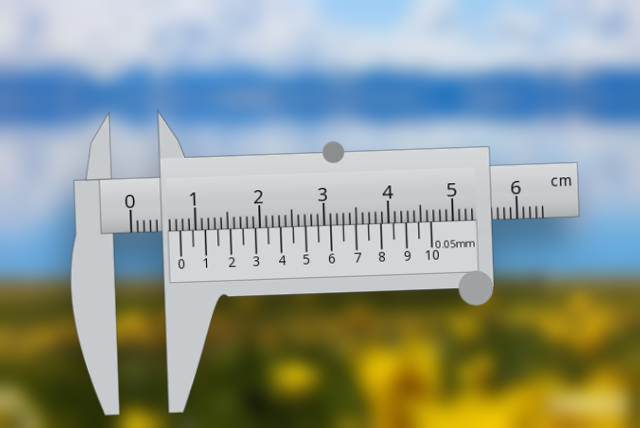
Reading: 7.6 mm
